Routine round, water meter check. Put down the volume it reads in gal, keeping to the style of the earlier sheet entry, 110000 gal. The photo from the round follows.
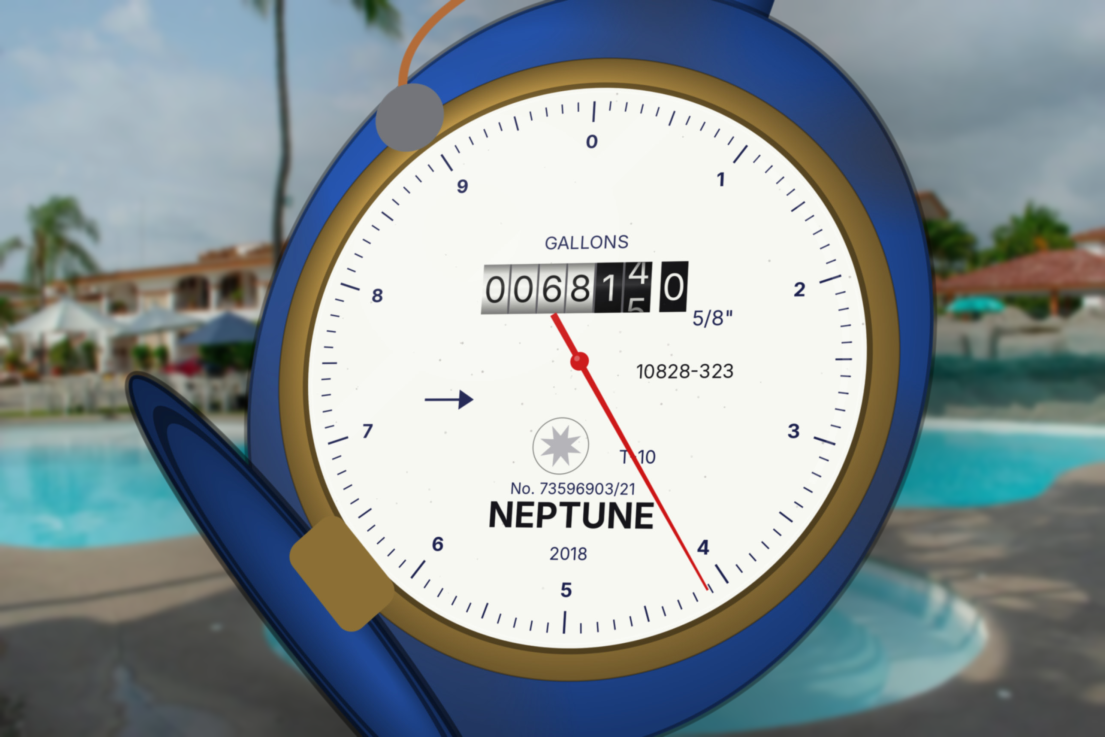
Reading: 68144.1 gal
